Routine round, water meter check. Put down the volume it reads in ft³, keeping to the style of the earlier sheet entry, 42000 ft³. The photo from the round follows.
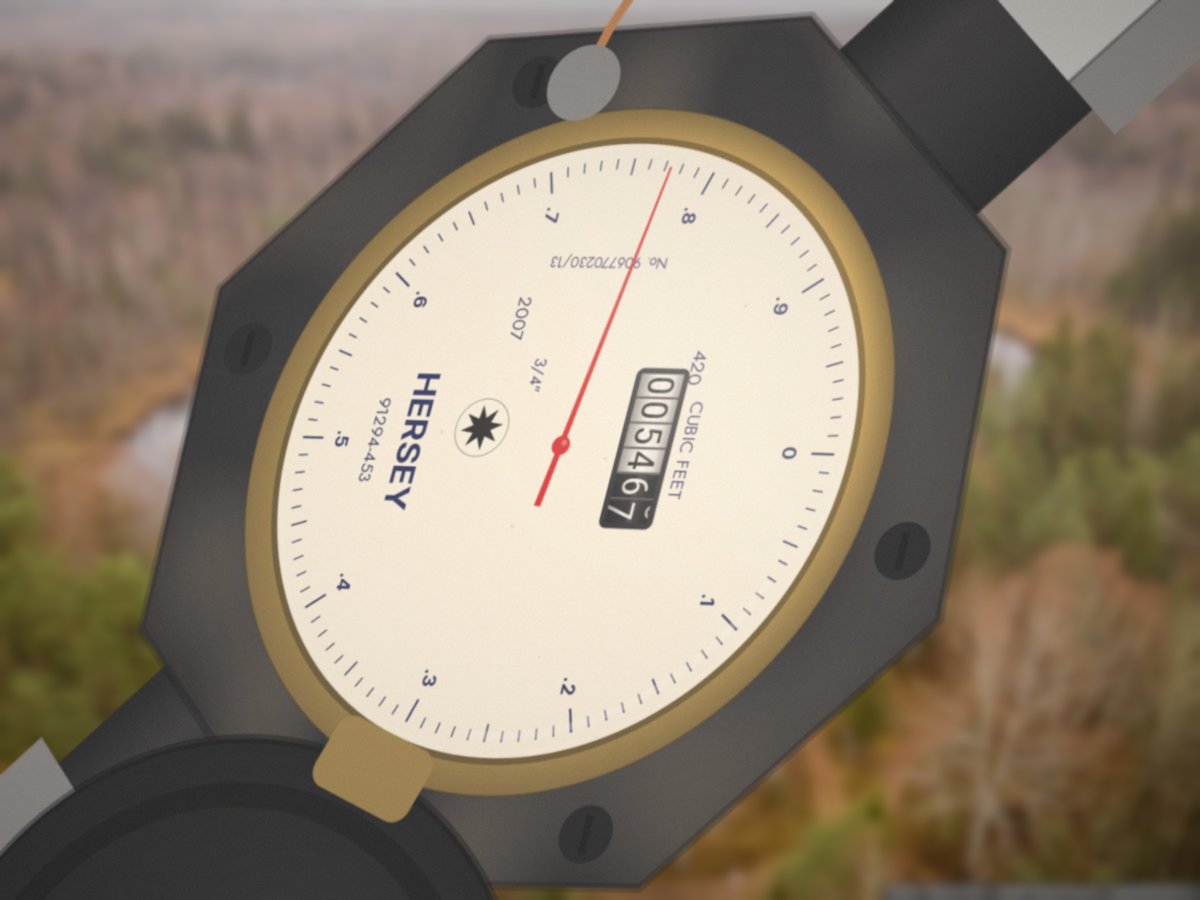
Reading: 5466.77 ft³
